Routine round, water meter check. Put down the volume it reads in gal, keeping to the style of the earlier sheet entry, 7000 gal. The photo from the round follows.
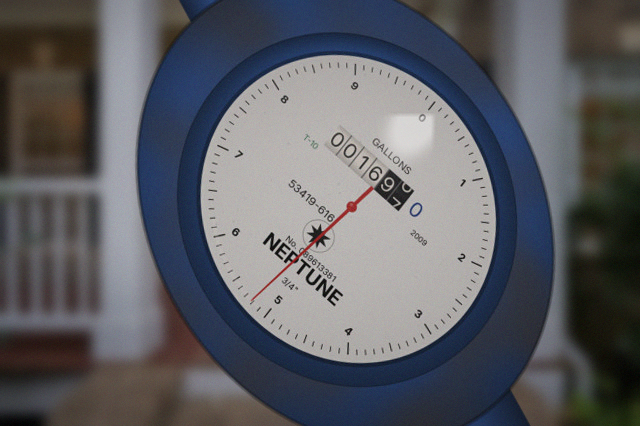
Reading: 16965.2 gal
